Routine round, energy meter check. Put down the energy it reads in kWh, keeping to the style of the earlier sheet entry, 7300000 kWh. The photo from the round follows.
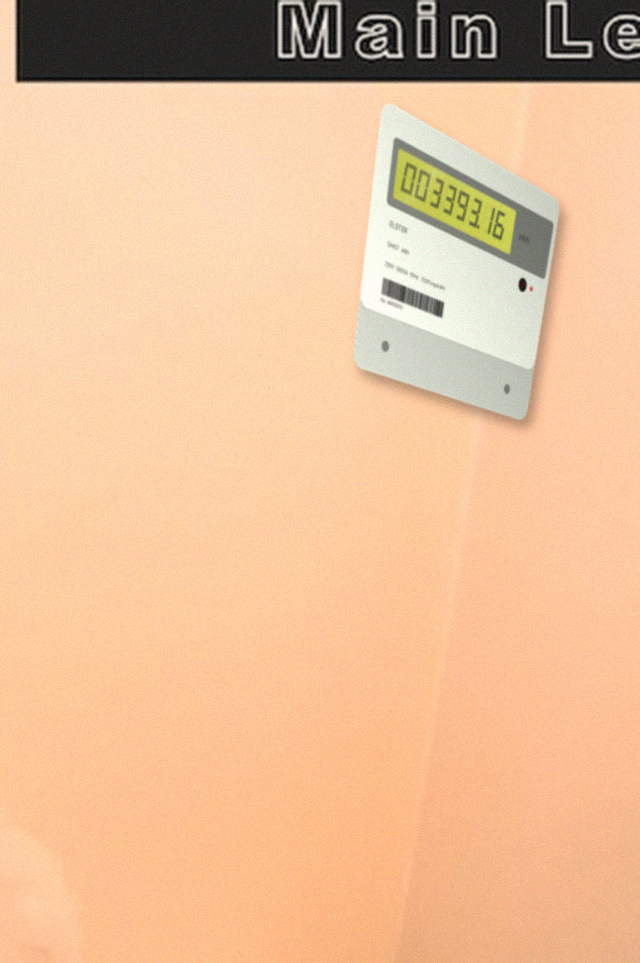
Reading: 3393.16 kWh
